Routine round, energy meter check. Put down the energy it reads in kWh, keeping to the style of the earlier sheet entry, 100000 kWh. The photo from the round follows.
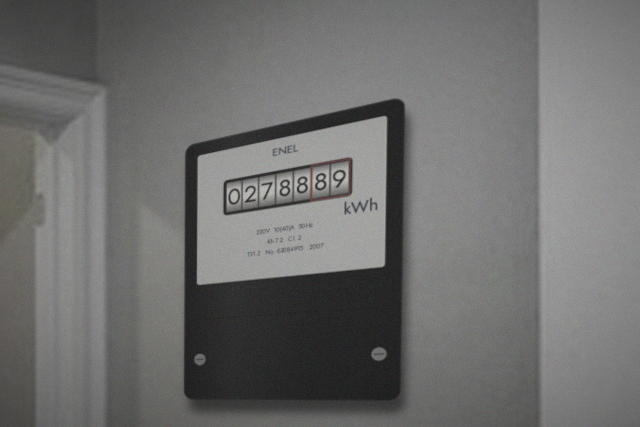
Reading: 2788.89 kWh
